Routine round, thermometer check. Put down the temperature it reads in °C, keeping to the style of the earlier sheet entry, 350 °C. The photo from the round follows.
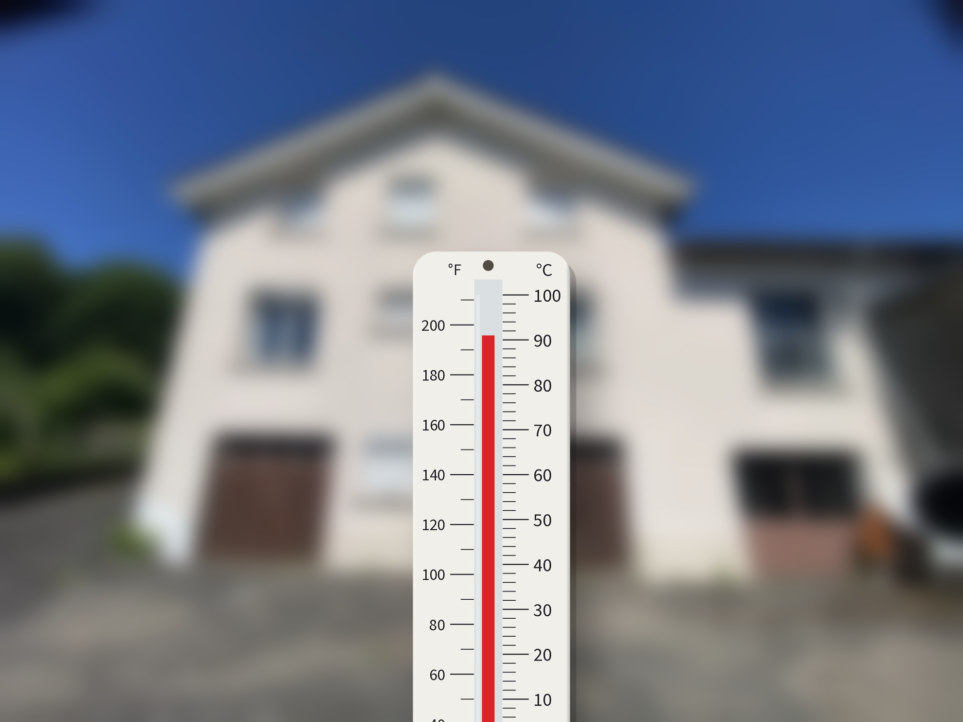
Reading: 91 °C
